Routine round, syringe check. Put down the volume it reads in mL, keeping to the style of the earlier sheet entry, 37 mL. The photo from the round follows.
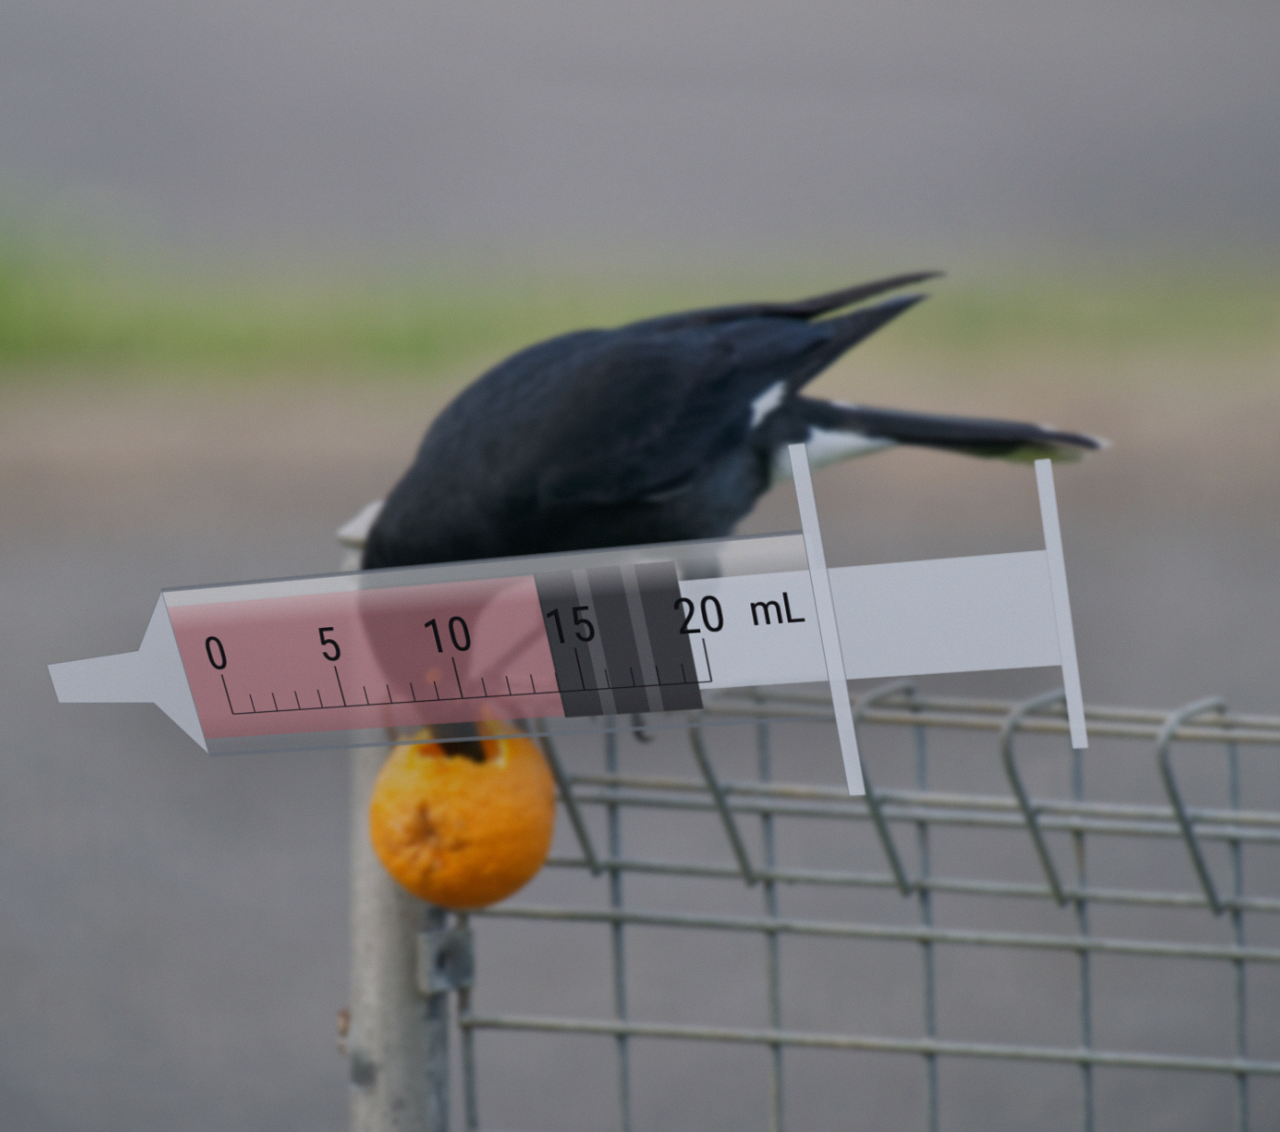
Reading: 14 mL
